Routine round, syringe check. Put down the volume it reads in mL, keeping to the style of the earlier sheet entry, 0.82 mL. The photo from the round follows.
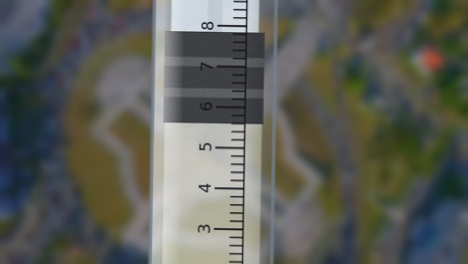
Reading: 5.6 mL
